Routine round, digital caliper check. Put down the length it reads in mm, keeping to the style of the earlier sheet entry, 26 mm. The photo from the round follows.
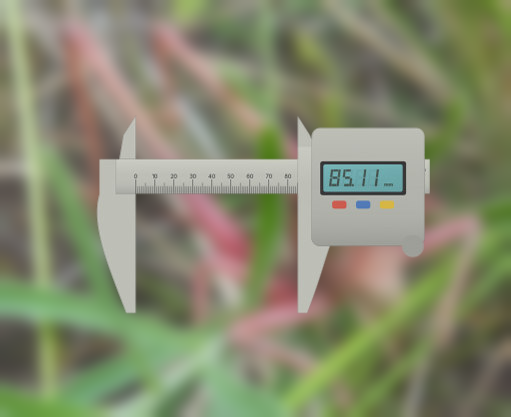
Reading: 85.11 mm
